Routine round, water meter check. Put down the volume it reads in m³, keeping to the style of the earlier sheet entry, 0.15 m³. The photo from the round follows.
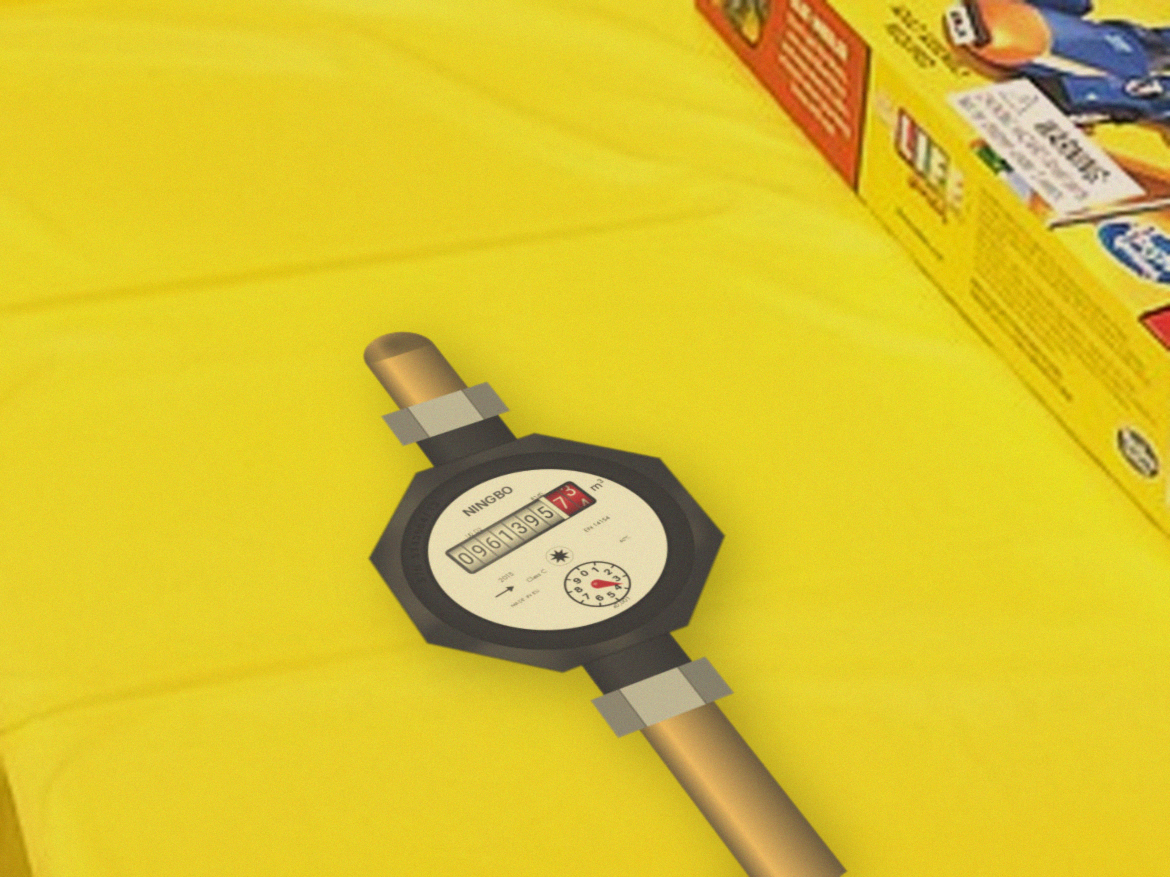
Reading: 961395.733 m³
